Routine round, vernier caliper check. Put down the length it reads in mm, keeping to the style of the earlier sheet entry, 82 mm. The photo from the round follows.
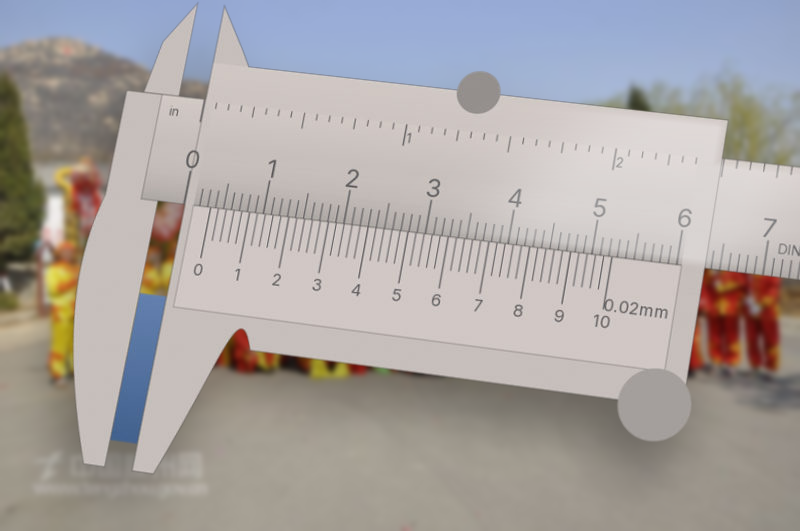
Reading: 3.4 mm
